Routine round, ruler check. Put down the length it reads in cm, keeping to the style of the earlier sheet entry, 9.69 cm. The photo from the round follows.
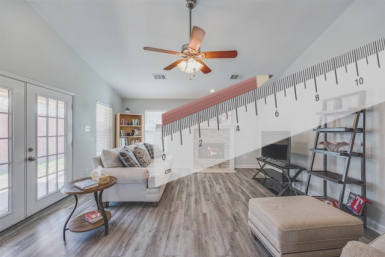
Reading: 6 cm
